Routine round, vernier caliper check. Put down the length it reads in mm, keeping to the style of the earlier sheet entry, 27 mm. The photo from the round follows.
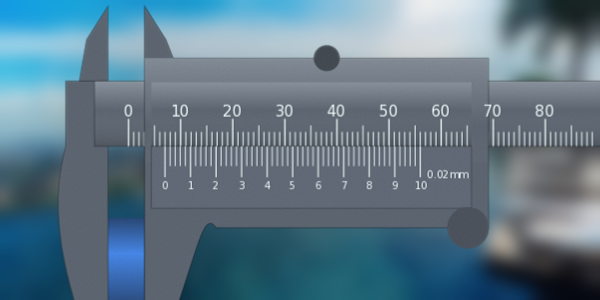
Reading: 7.0 mm
